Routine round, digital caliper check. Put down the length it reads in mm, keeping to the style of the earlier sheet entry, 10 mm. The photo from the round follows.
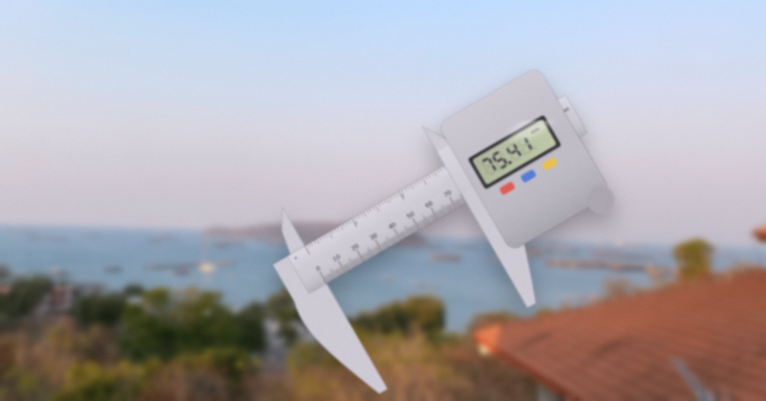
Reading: 75.41 mm
